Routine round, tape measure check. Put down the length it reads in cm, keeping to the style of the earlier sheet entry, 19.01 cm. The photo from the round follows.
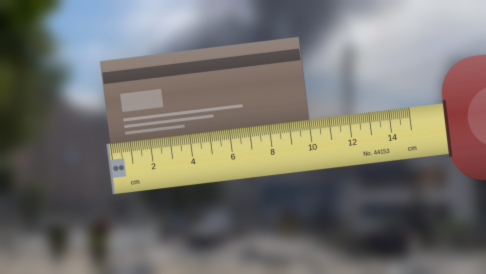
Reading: 10 cm
